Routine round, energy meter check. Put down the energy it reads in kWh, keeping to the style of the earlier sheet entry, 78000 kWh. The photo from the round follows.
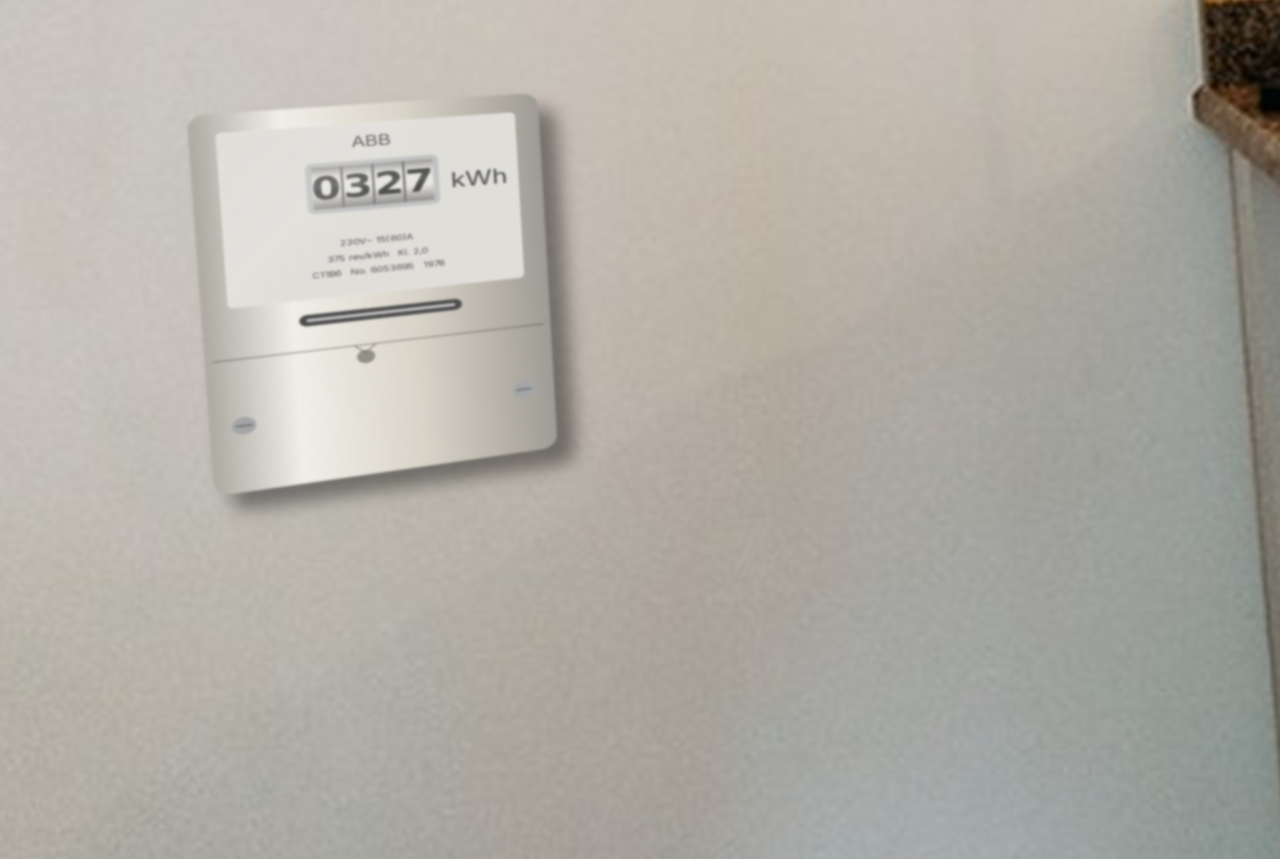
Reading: 327 kWh
